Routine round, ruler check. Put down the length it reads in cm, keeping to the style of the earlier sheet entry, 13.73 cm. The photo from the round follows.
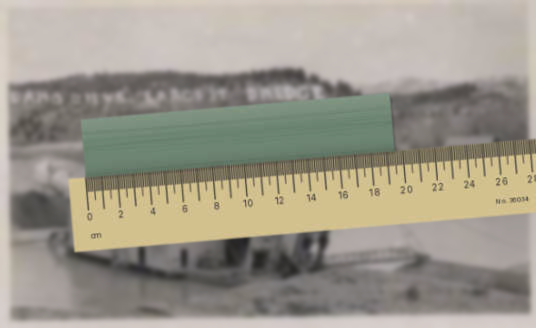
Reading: 19.5 cm
